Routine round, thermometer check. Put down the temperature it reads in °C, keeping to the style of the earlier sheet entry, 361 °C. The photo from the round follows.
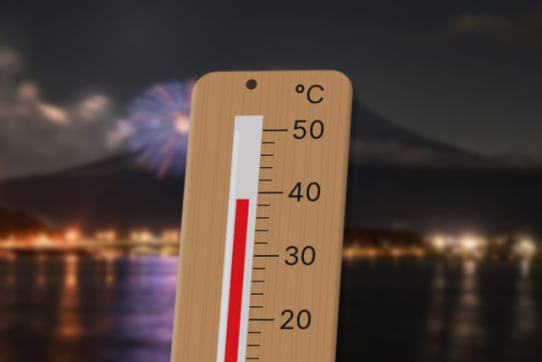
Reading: 39 °C
